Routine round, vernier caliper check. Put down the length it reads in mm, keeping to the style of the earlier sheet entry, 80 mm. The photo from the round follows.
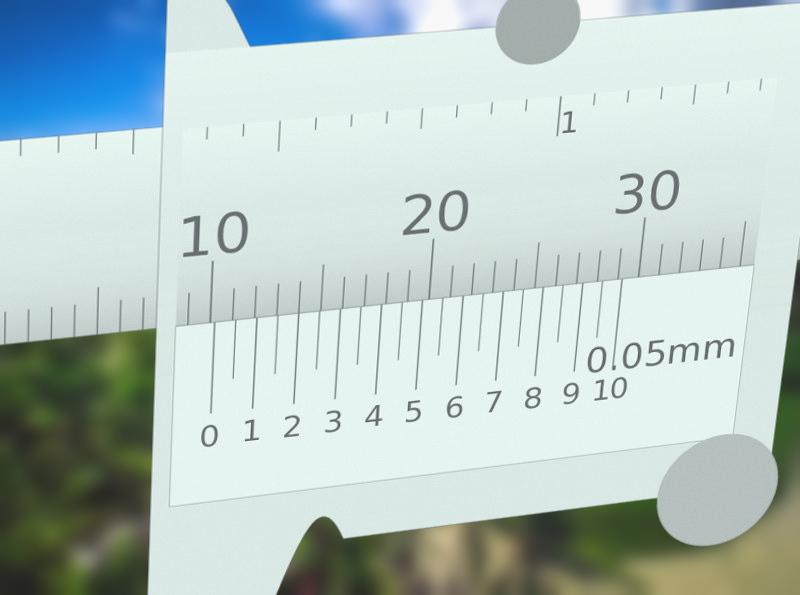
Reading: 10.2 mm
